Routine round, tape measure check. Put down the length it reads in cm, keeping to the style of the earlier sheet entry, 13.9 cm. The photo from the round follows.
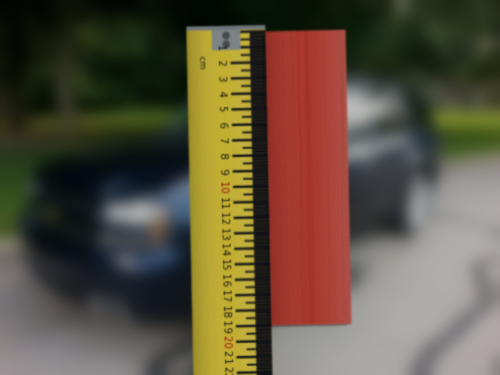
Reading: 19 cm
